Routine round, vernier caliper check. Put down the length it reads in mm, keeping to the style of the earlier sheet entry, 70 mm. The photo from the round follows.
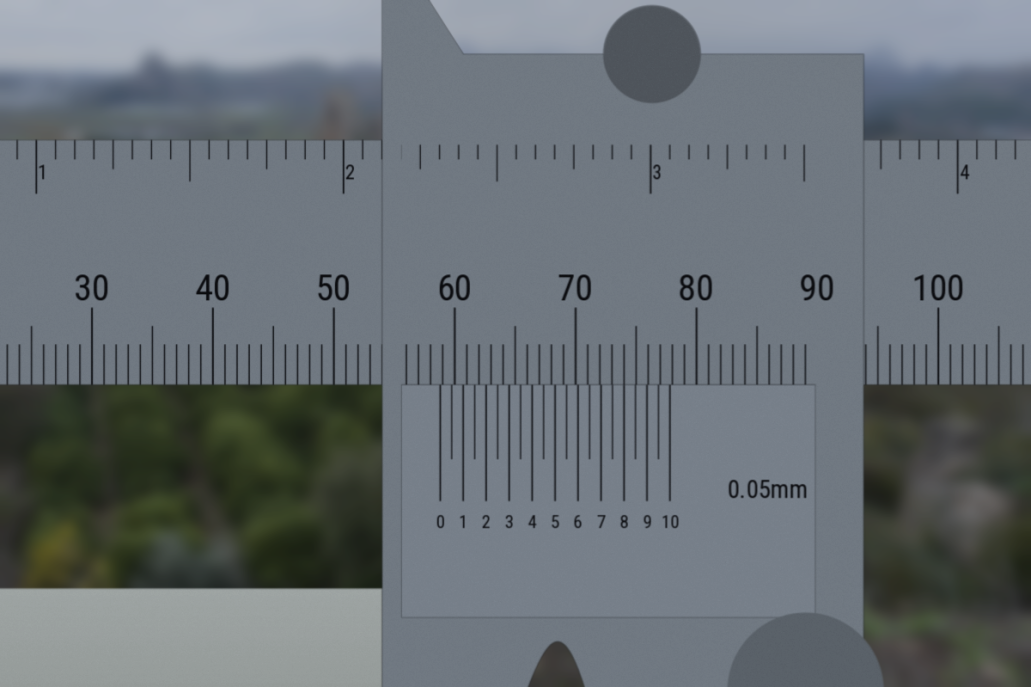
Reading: 58.8 mm
